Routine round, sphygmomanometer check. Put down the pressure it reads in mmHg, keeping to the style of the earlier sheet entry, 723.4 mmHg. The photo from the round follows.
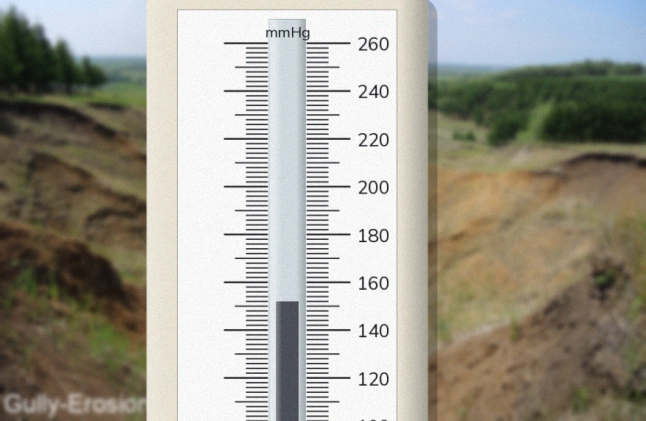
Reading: 152 mmHg
